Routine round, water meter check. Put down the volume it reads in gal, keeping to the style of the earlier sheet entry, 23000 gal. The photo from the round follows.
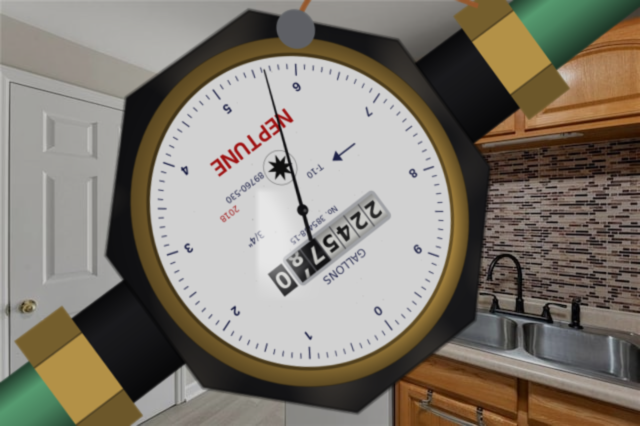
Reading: 2245775.6 gal
